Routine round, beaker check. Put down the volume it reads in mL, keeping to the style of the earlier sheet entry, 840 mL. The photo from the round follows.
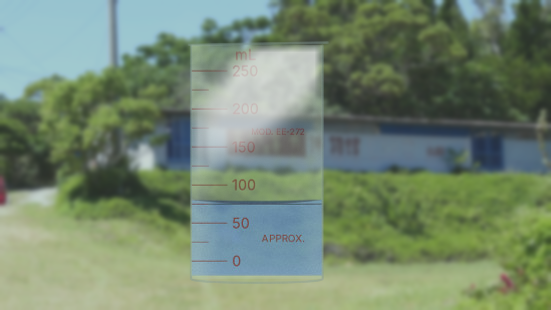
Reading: 75 mL
